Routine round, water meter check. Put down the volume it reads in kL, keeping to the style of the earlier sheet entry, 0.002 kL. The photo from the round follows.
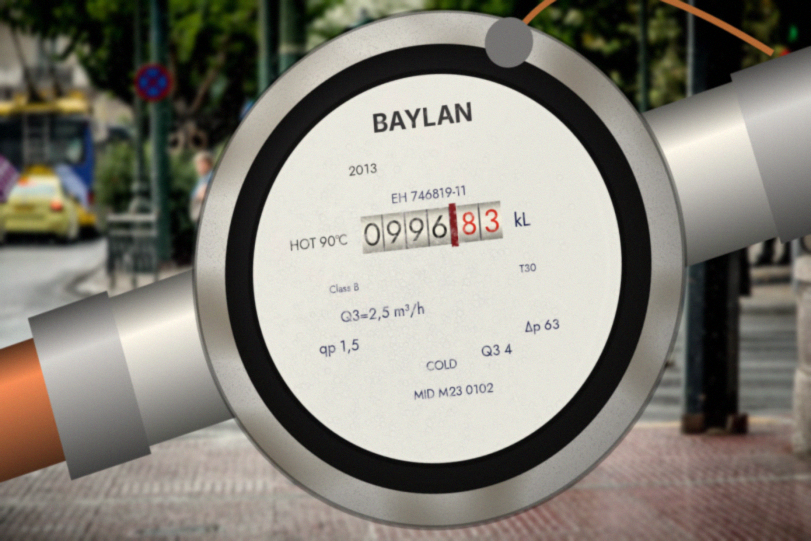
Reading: 996.83 kL
